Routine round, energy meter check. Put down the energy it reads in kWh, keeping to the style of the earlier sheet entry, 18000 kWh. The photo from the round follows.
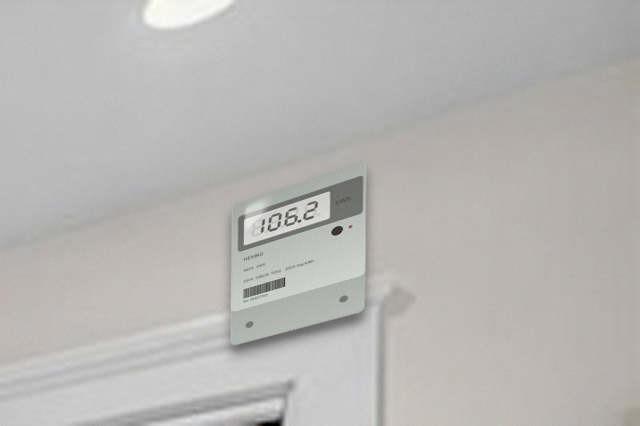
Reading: 106.2 kWh
